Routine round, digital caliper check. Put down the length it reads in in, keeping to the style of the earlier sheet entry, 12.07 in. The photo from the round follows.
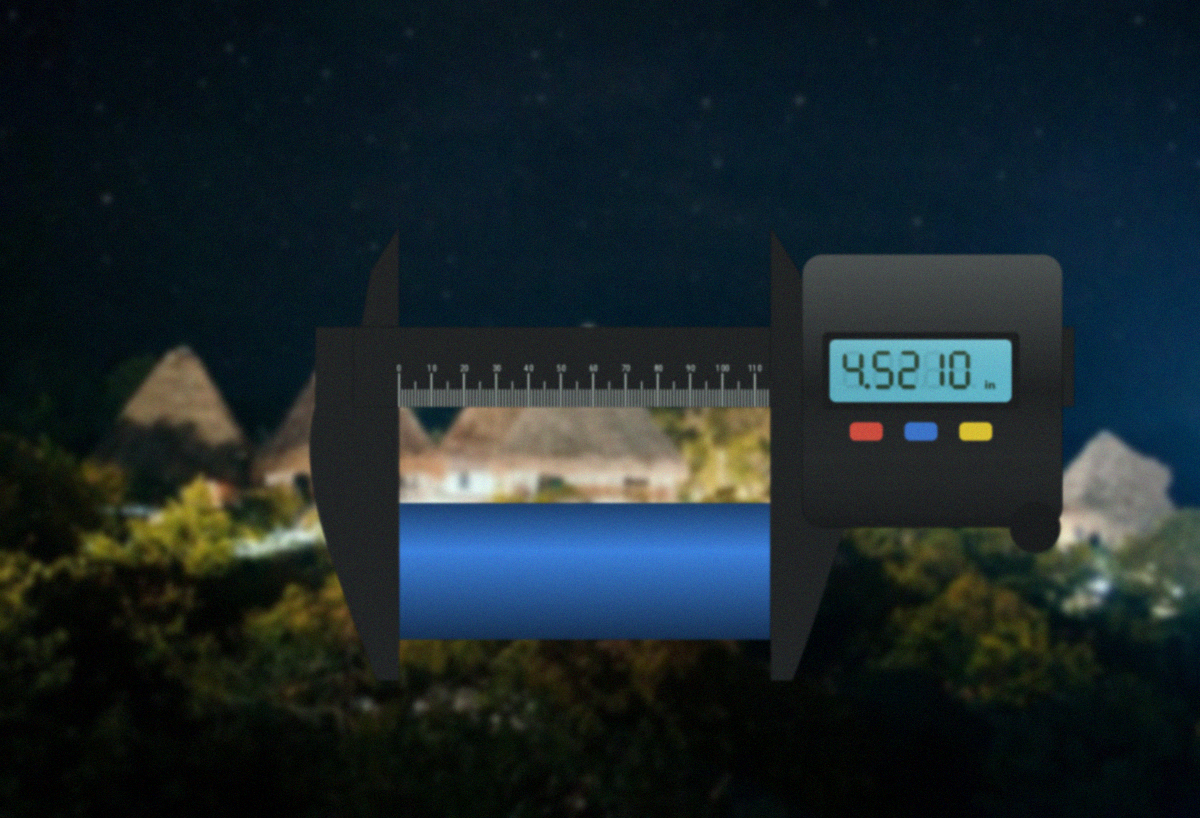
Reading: 4.5210 in
